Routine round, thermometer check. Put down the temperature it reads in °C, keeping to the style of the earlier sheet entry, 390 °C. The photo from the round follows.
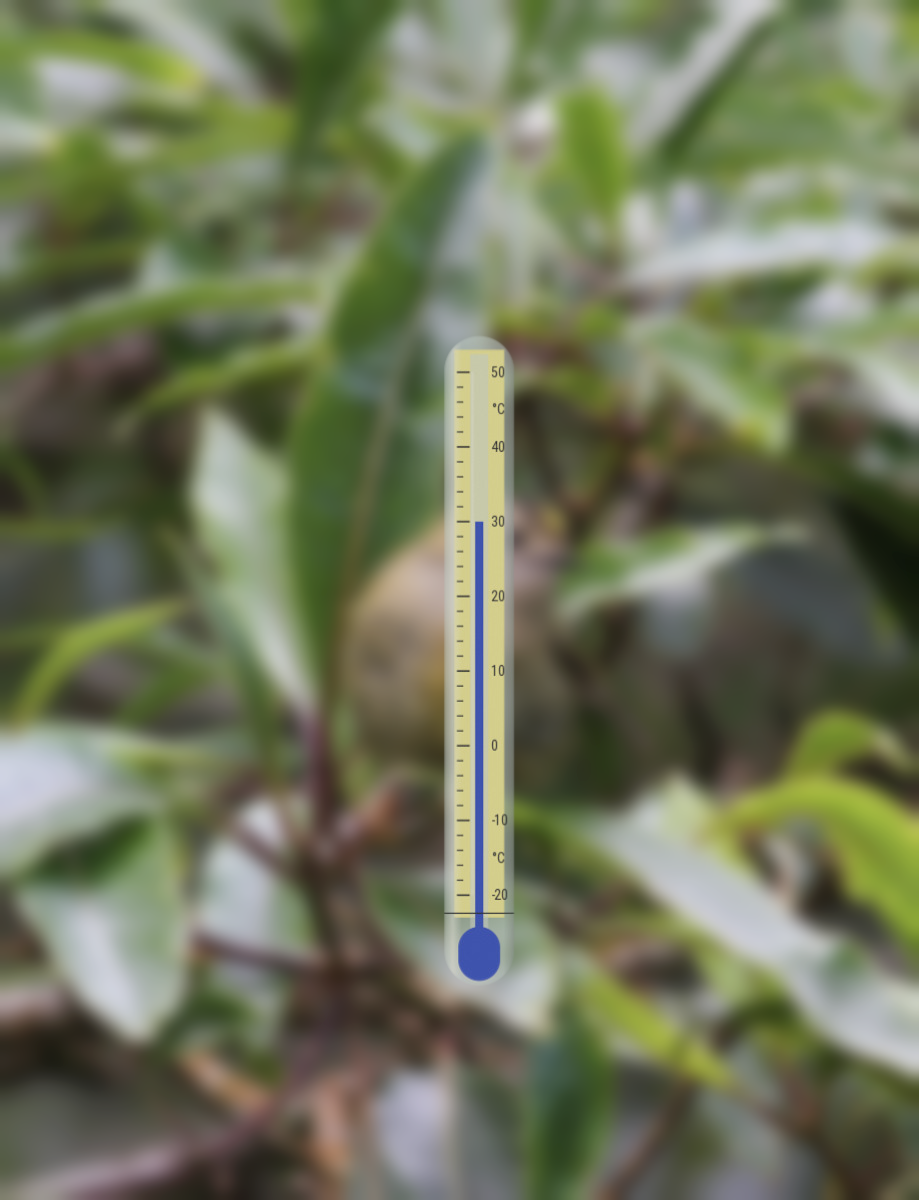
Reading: 30 °C
